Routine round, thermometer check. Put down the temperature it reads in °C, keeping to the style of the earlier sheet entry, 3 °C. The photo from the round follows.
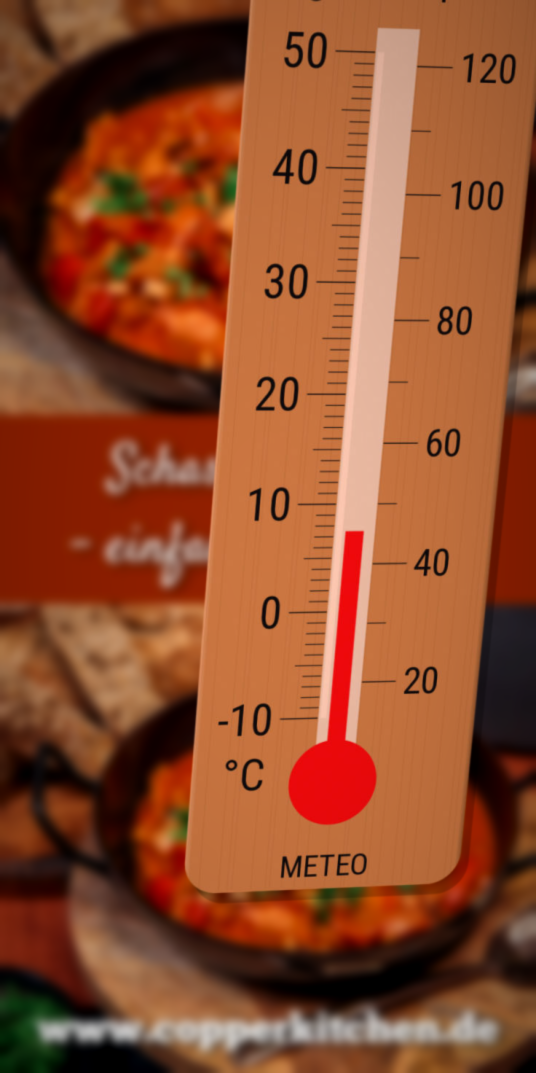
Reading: 7.5 °C
